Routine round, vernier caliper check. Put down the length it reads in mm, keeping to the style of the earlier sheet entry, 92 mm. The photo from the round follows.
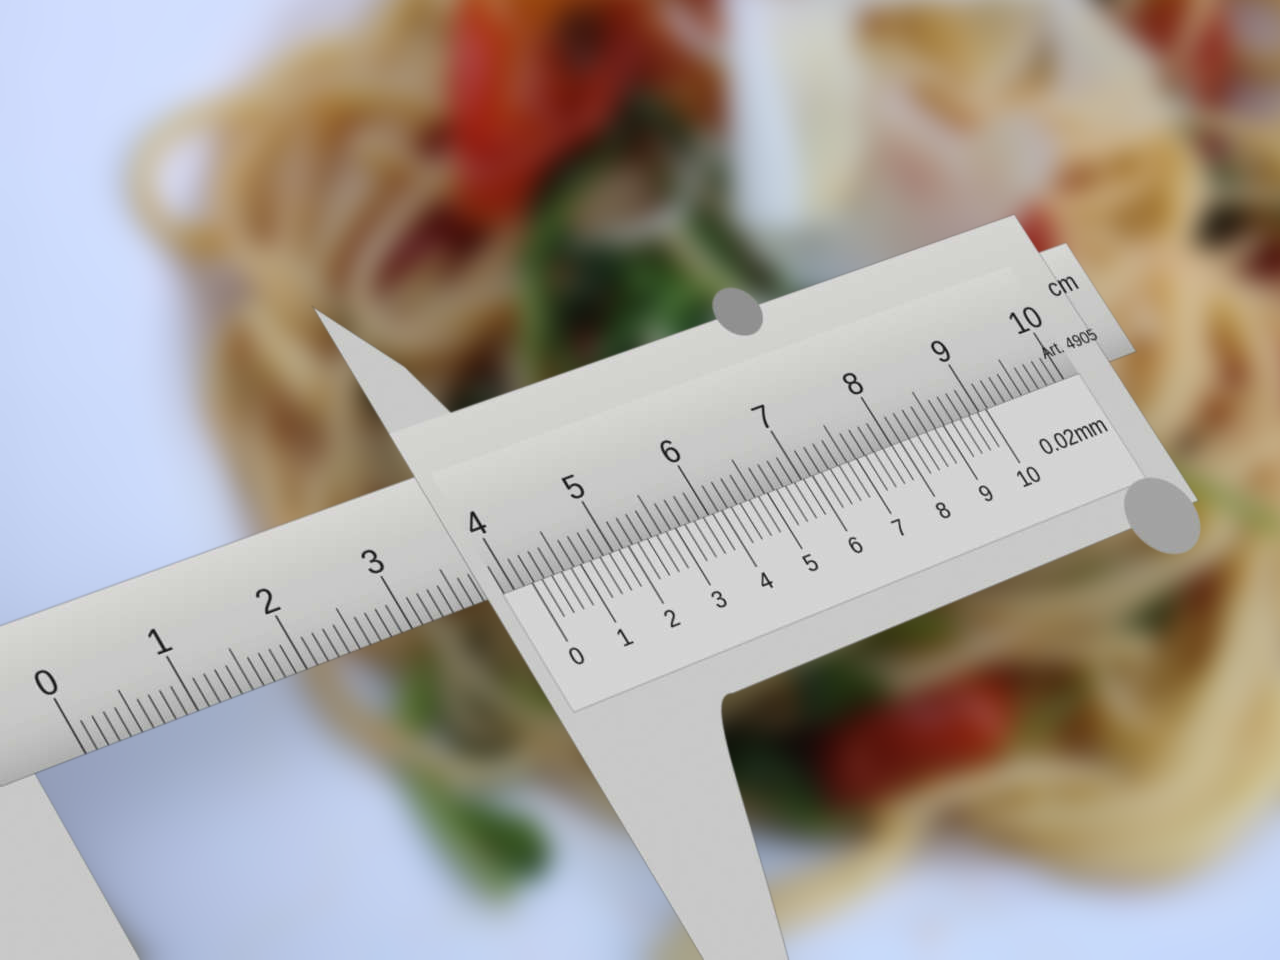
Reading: 41.8 mm
